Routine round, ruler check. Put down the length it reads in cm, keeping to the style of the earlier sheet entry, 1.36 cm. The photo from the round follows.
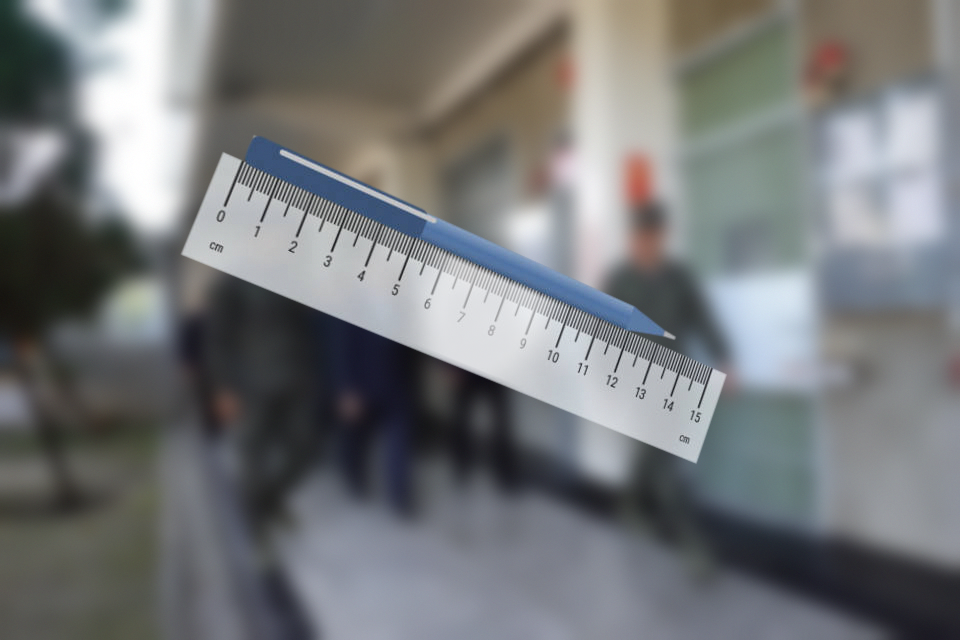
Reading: 13.5 cm
